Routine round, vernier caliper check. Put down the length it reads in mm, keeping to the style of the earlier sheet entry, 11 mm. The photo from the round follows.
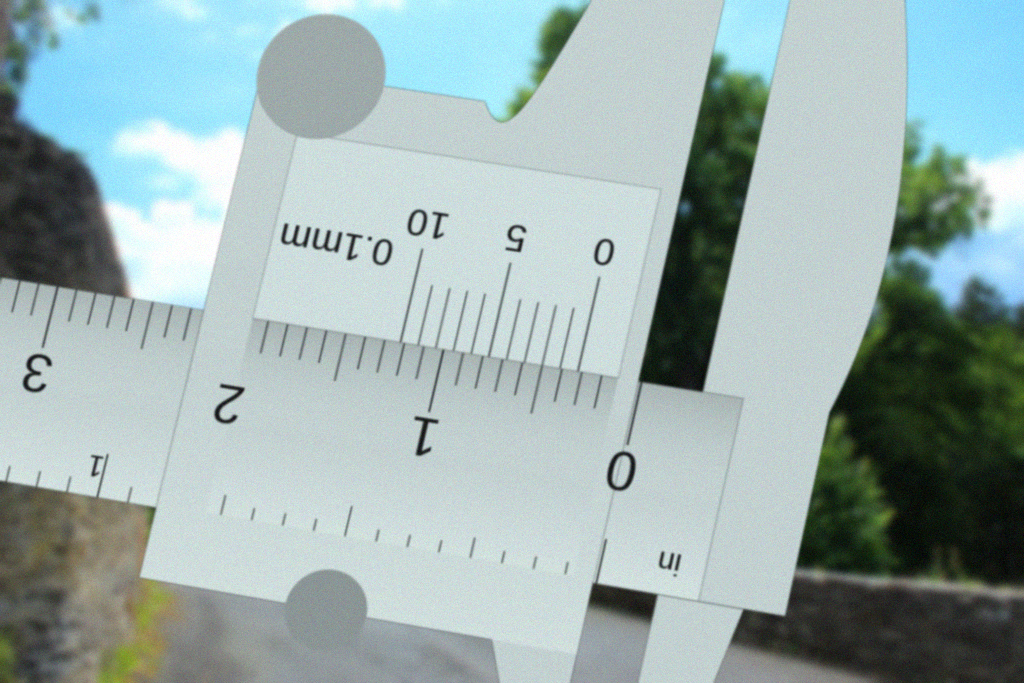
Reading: 3.2 mm
